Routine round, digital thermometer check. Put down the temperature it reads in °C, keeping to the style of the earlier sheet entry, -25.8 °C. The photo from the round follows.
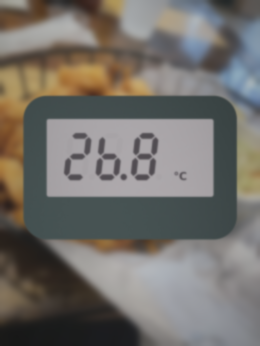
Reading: 26.8 °C
